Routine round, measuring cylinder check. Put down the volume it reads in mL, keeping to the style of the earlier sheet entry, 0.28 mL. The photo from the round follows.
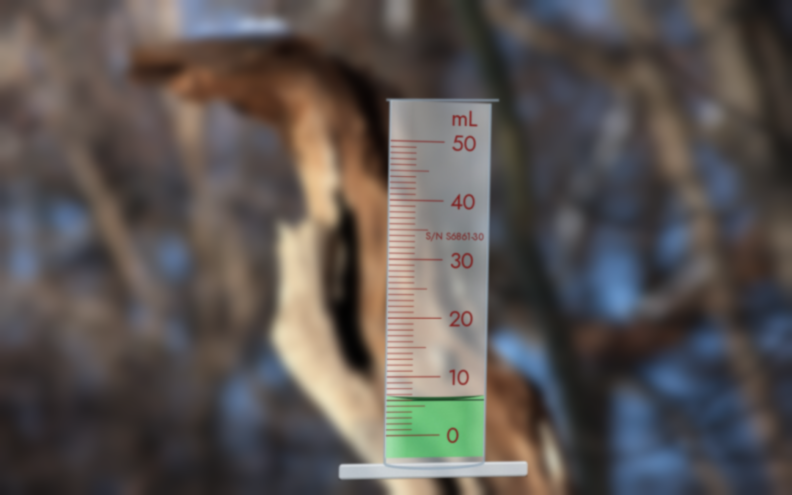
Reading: 6 mL
